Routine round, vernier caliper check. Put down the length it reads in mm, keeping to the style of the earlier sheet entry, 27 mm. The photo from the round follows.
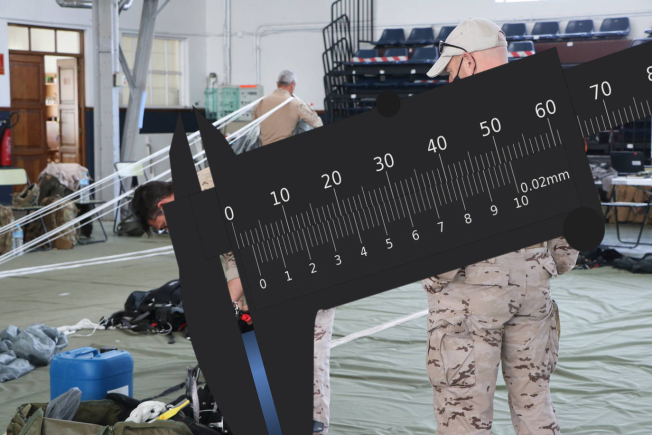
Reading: 2.6 mm
